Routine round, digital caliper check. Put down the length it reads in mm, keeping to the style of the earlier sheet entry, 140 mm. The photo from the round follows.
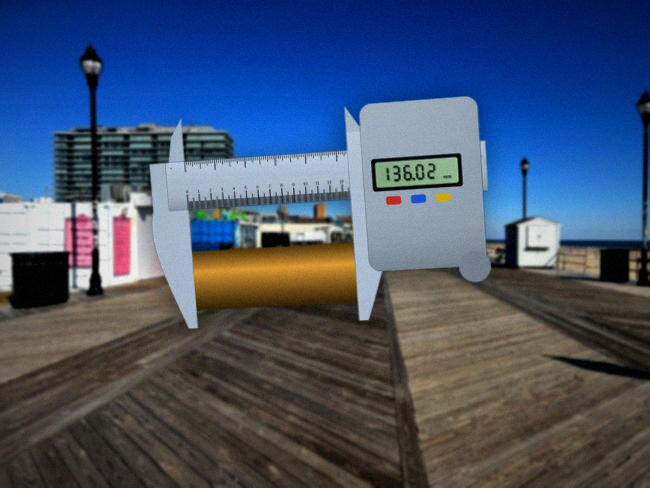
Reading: 136.02 mm
